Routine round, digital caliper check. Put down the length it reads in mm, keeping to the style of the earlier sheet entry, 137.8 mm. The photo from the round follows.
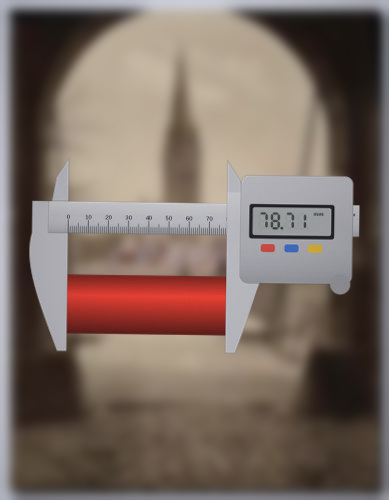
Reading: 78.71 mm
